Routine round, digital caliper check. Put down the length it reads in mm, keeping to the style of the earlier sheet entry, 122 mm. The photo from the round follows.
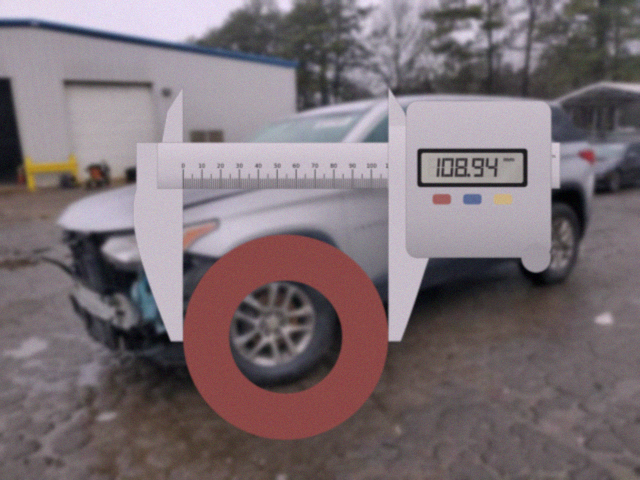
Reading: 108.94 mm
